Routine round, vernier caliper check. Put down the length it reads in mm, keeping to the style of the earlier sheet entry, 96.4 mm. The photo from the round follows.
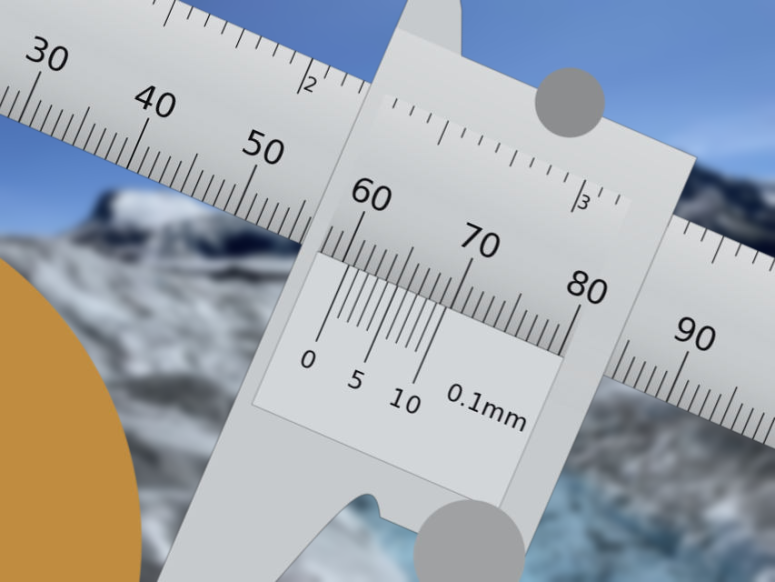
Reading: 60.6 mm
